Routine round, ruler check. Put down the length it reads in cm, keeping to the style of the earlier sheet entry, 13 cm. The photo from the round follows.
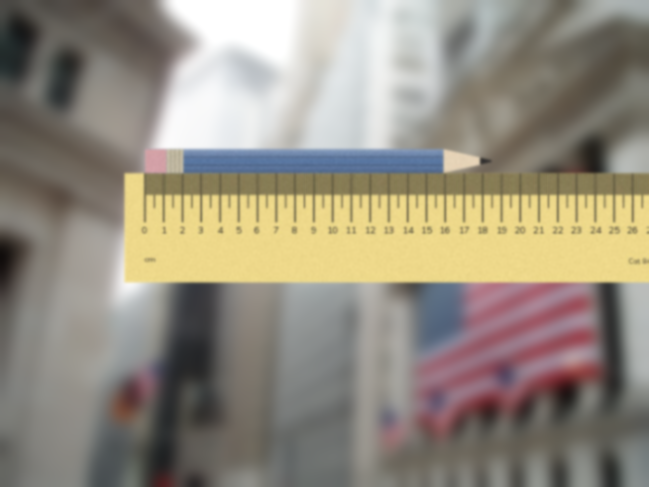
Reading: 18.5 cm
